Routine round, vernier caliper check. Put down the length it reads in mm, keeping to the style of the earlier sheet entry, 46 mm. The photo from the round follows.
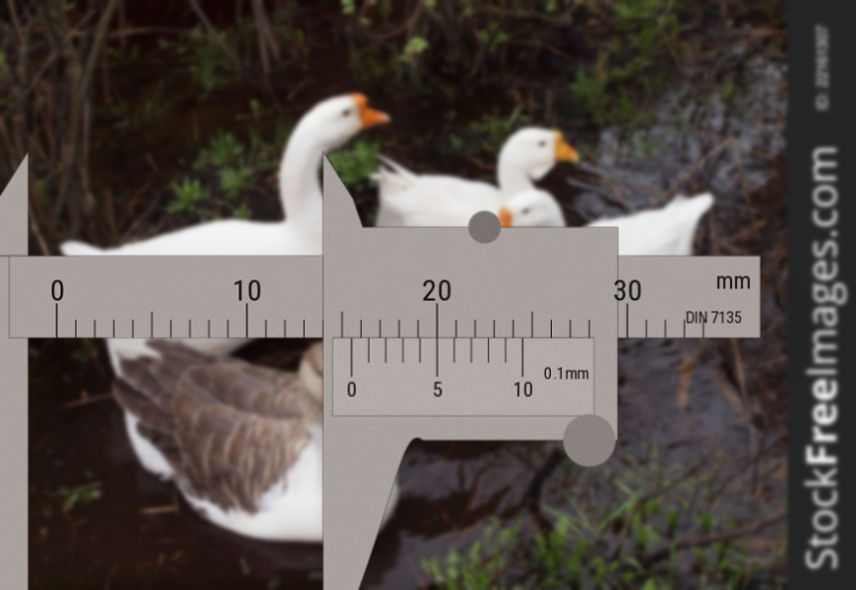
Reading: 15.5 mm
